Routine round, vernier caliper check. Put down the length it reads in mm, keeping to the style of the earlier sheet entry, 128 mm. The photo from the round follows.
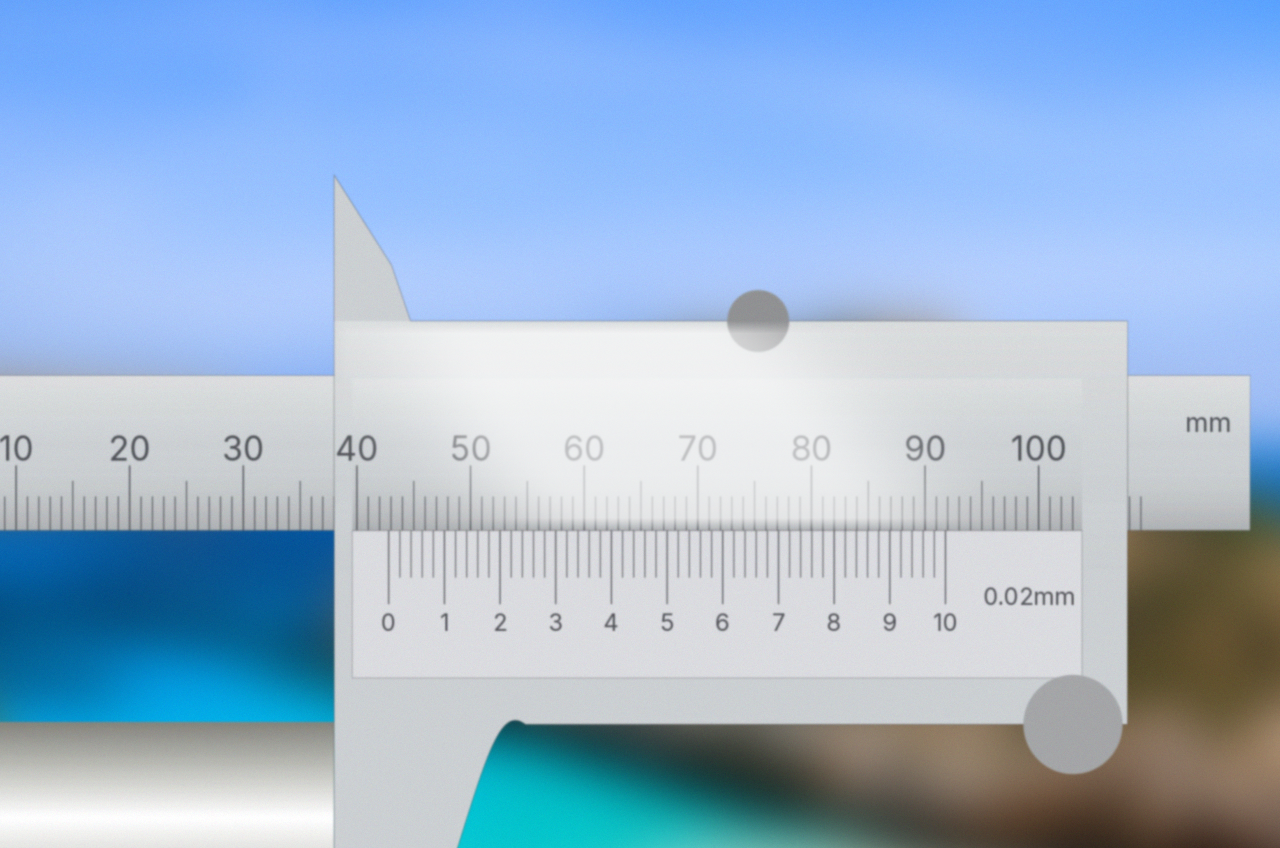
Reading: 42.8 mm
